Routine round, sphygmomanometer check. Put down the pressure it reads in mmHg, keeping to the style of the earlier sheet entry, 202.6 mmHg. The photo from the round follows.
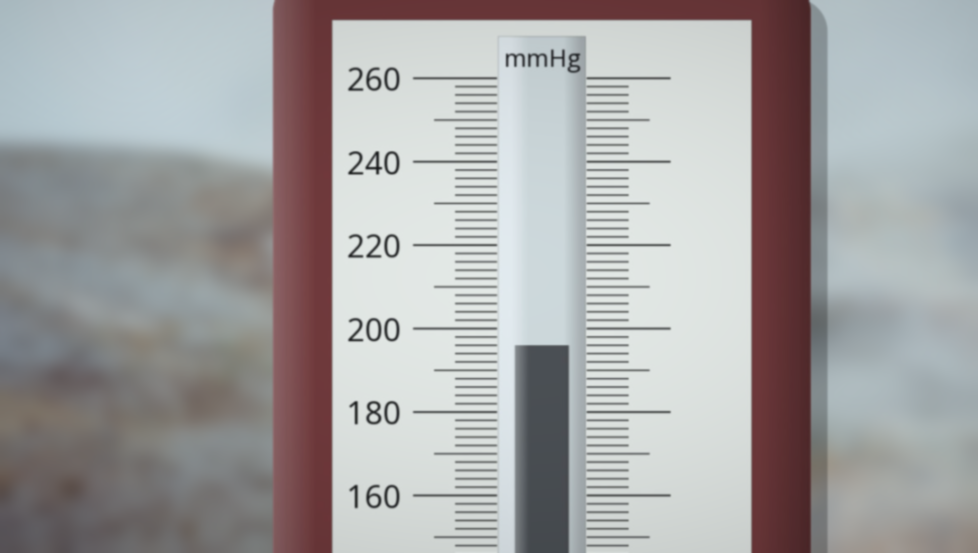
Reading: 196 mmHg
